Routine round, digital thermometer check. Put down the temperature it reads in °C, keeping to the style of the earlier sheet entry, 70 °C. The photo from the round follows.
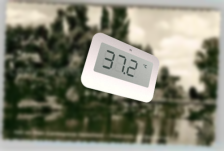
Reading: 37.2 °C
